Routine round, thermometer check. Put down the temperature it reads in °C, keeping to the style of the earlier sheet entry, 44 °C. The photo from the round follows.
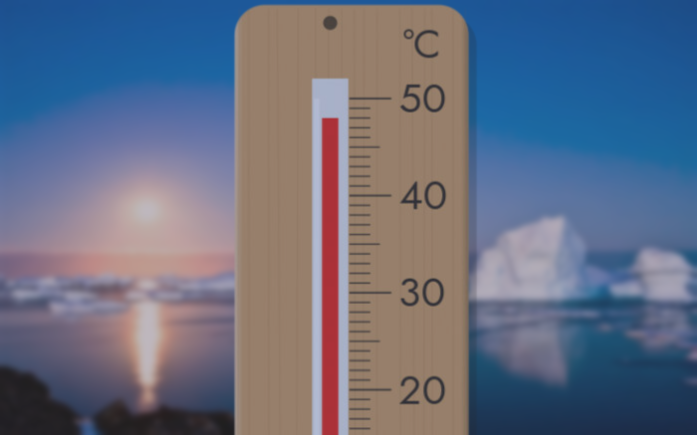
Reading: 48 °C
